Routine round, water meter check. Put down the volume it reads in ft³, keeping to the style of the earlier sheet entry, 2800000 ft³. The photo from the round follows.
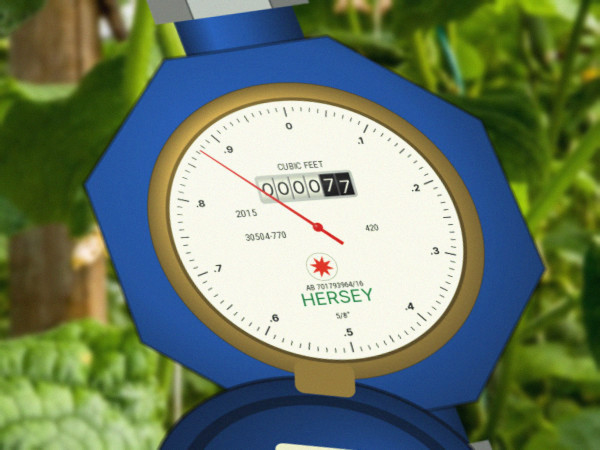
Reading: 76.87 ft³
